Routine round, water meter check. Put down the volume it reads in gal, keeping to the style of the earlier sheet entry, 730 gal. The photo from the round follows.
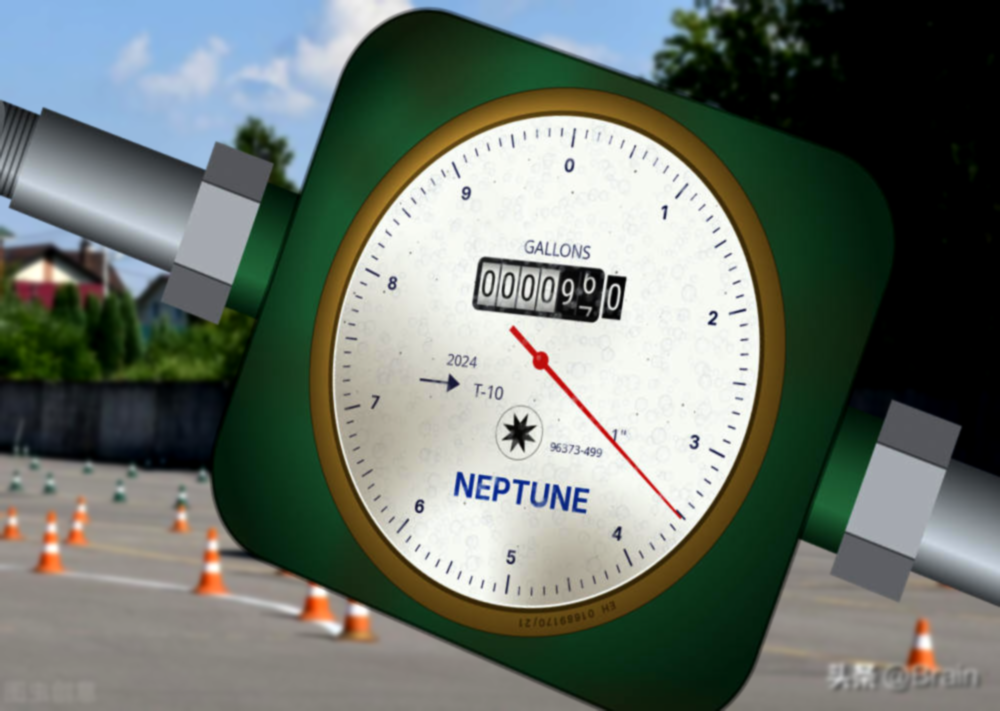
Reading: 963.5 gal
